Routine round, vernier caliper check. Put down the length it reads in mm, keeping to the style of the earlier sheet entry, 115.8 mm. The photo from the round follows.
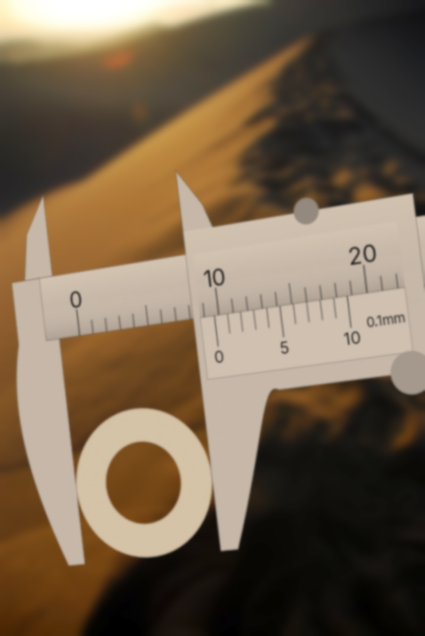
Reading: 9.7 mm
